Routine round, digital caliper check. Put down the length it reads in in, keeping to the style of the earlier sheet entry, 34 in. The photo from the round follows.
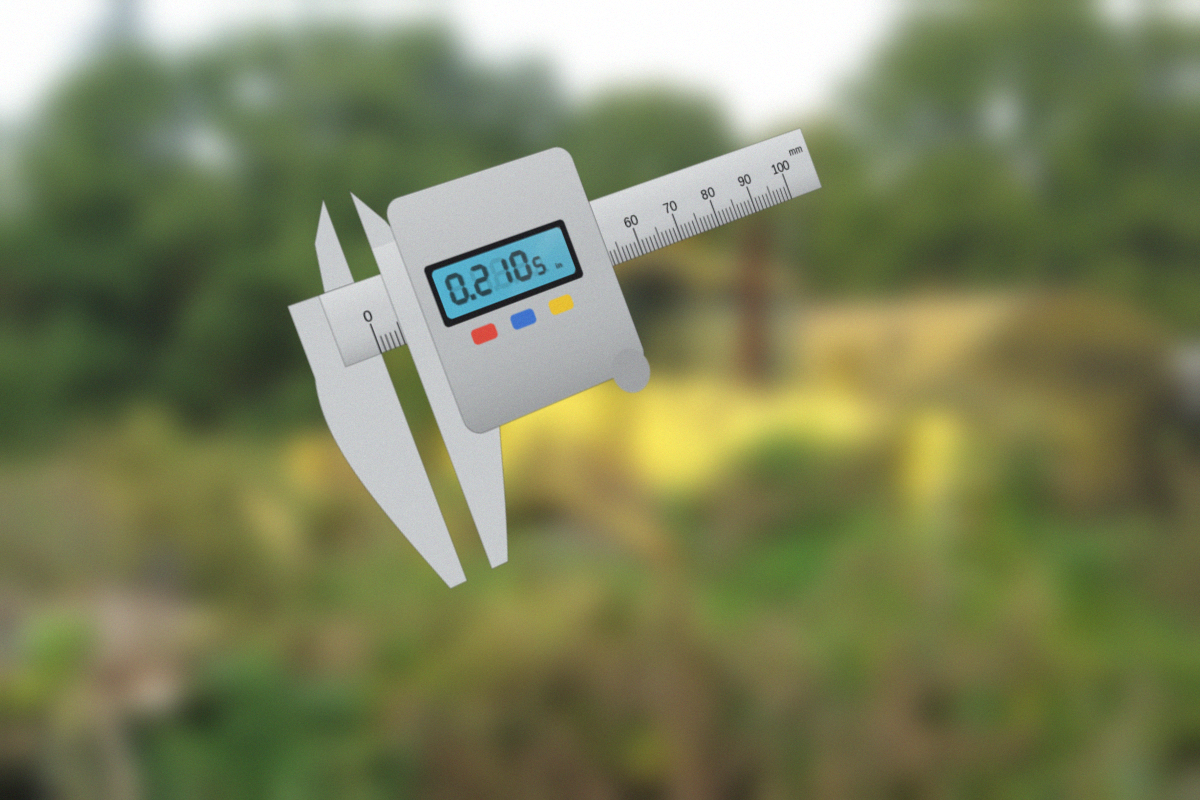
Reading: 0.2105 in
